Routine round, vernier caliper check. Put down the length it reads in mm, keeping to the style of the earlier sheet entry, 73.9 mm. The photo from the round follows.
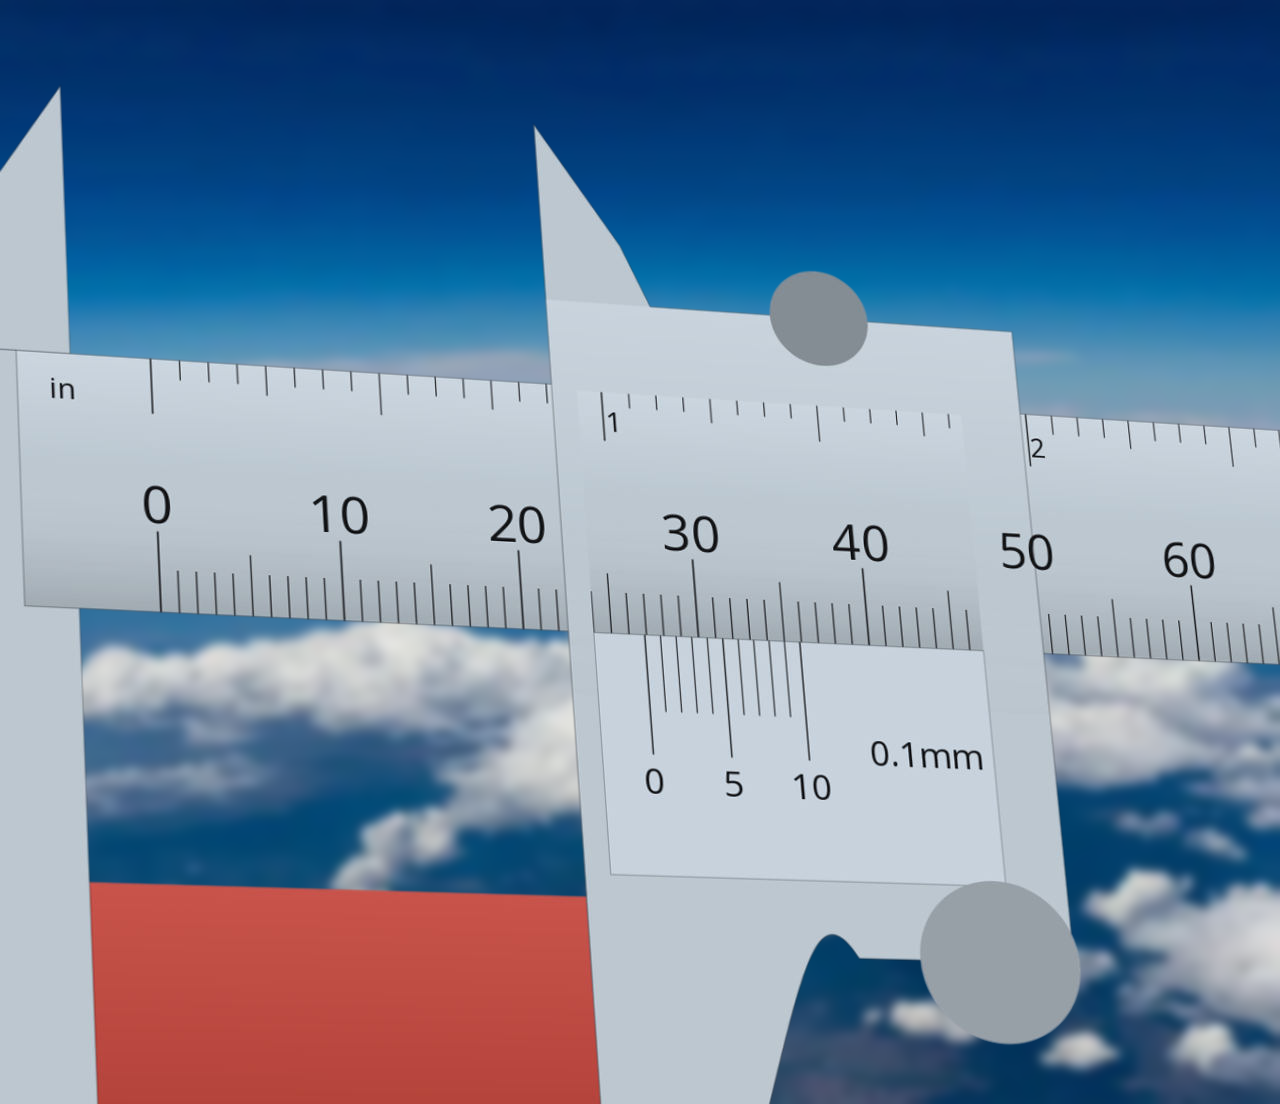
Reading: 26.9 mm
